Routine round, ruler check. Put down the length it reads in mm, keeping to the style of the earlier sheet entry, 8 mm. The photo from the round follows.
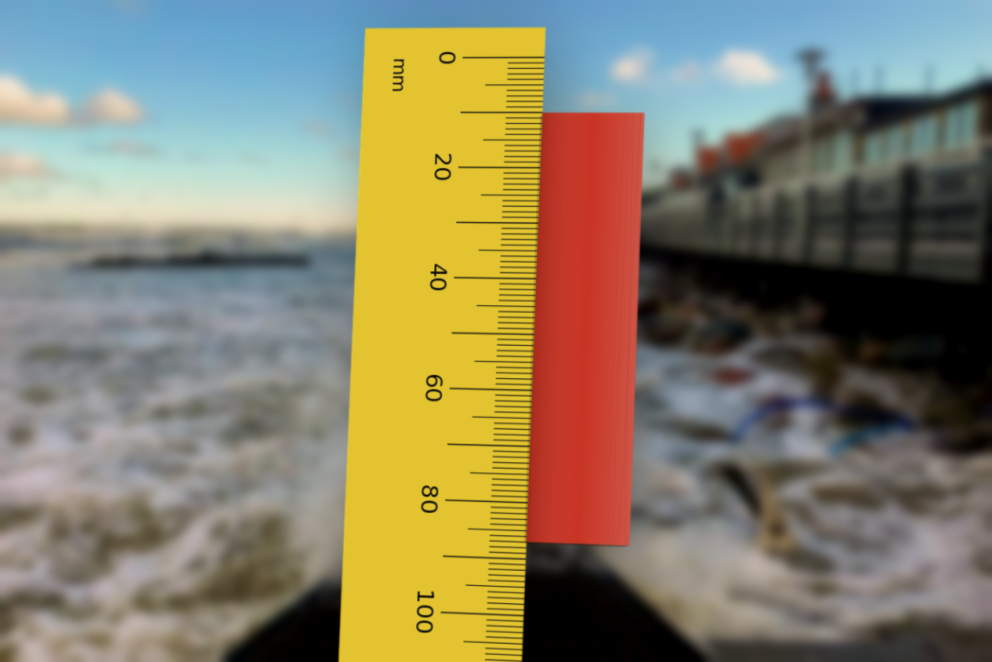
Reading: 77 mm
